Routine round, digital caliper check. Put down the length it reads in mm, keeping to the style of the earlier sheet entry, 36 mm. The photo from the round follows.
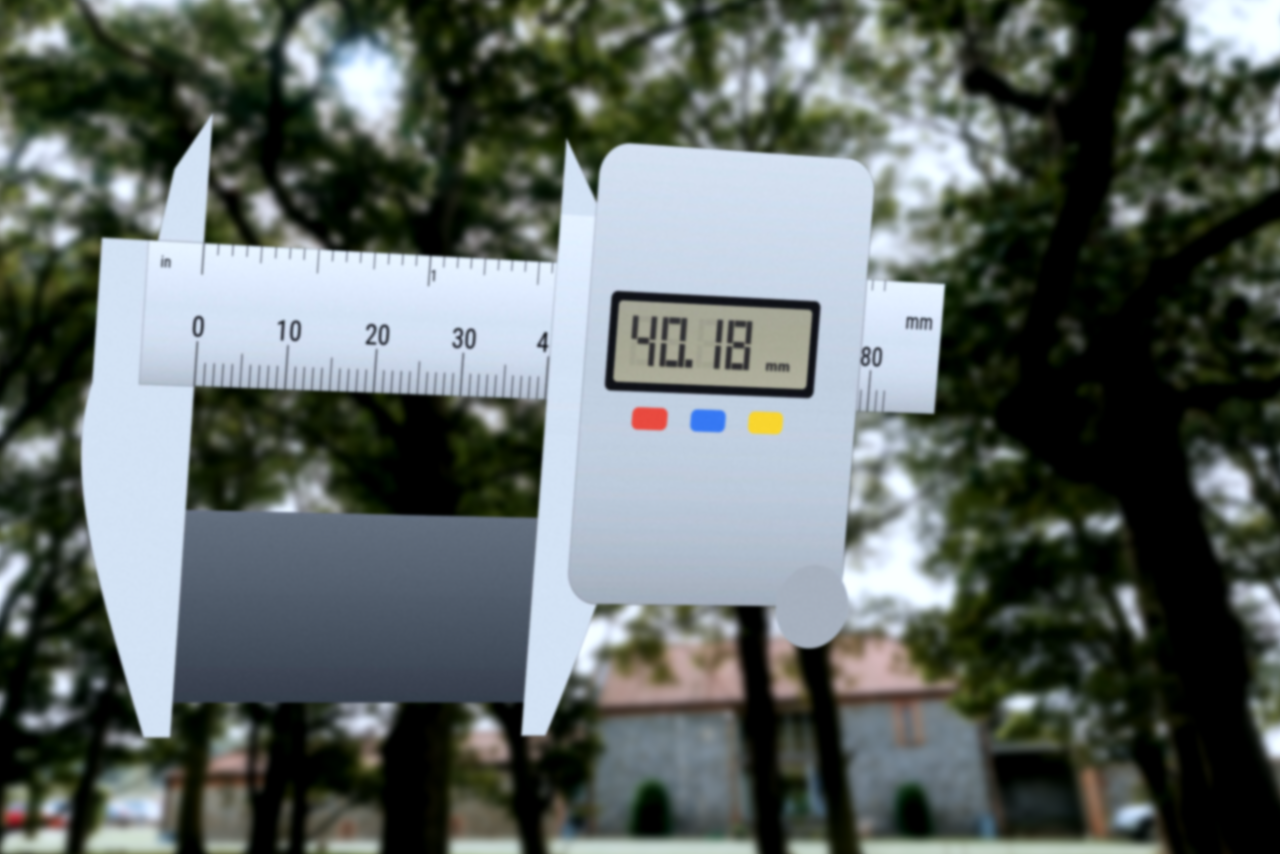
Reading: 40.18 mm
